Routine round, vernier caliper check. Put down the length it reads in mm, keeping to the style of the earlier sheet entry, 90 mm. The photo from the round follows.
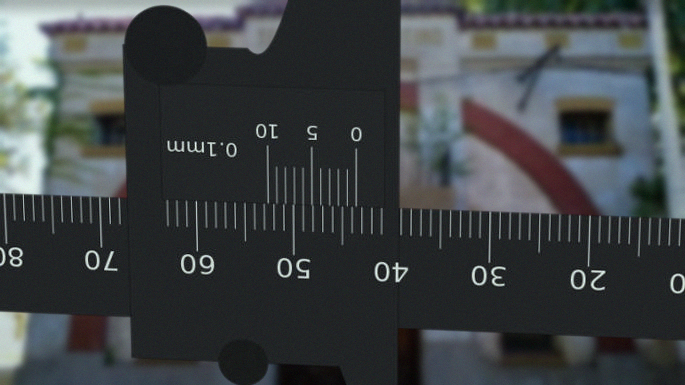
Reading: 43.6 mm
